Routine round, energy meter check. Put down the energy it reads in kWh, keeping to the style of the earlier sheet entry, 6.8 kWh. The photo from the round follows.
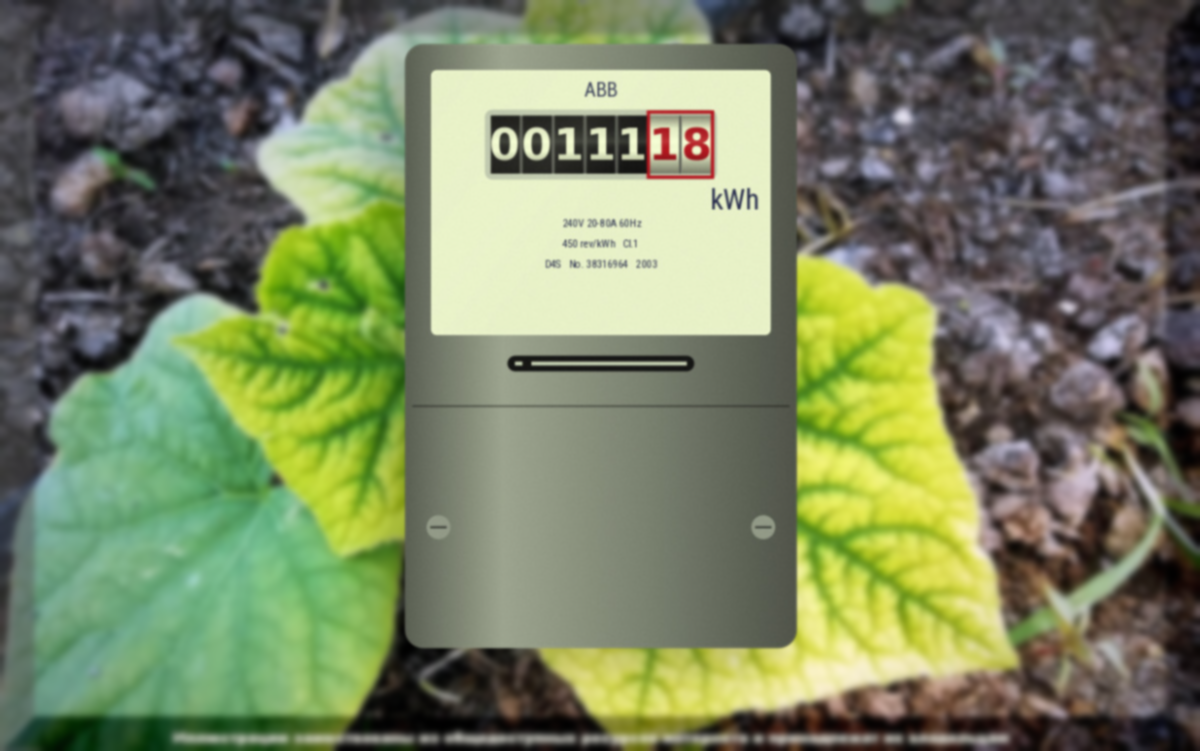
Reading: 111.18 kWh
